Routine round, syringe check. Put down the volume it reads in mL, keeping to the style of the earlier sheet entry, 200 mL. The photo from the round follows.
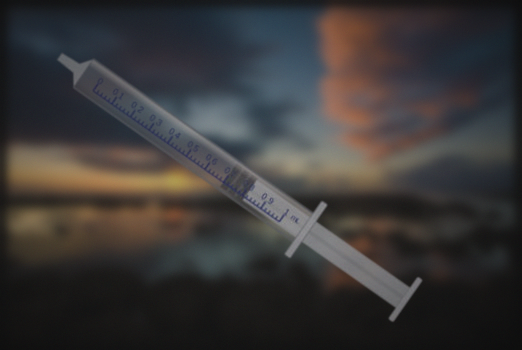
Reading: 0.7 mL
